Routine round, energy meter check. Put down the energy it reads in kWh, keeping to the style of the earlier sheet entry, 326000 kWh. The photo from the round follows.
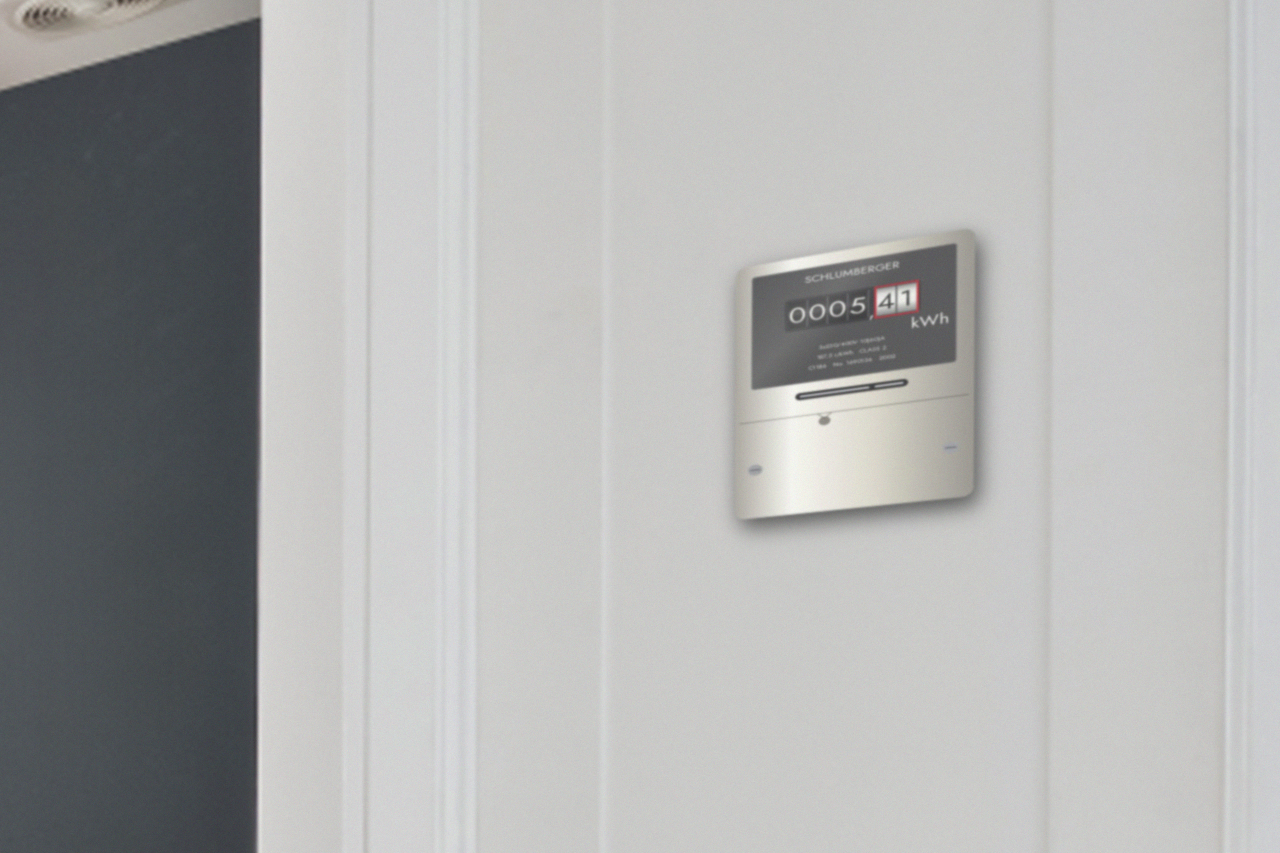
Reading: 5.41 kWh
